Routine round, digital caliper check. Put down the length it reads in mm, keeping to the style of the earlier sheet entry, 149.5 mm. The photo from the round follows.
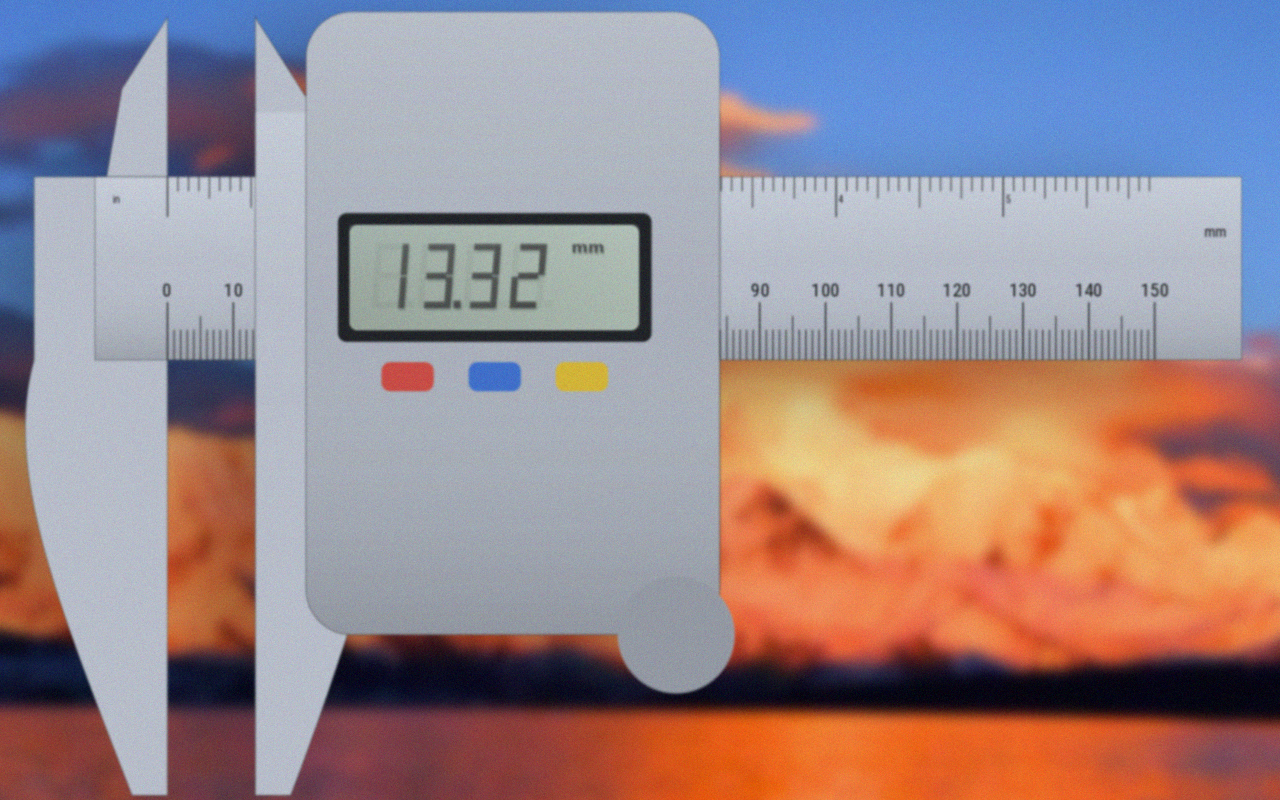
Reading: 13.32 mm
